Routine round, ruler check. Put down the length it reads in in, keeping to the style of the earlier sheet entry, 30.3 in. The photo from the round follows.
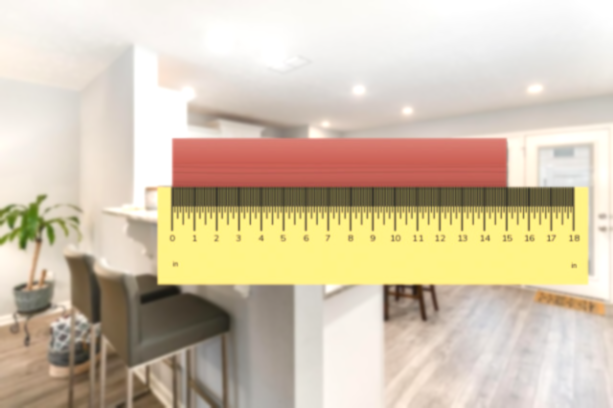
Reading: 15 in
